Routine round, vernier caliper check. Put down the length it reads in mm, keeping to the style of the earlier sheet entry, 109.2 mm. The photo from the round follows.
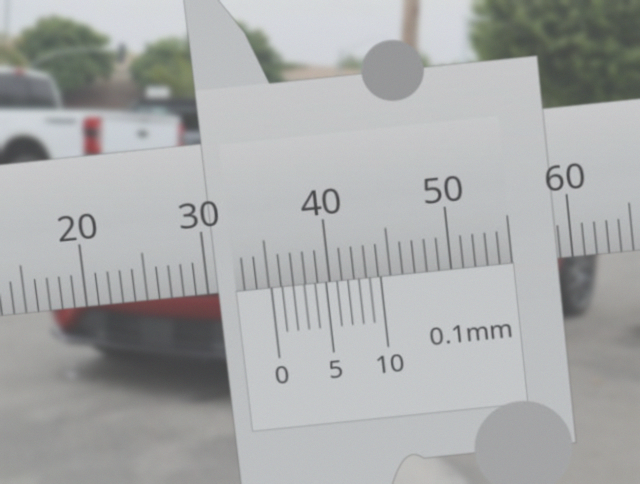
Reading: 35.2 mm
